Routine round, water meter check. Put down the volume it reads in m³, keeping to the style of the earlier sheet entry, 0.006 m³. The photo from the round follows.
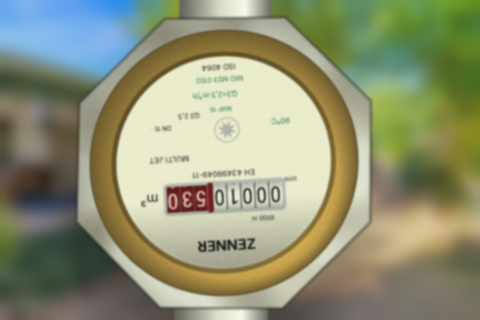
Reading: 10.530 m³
